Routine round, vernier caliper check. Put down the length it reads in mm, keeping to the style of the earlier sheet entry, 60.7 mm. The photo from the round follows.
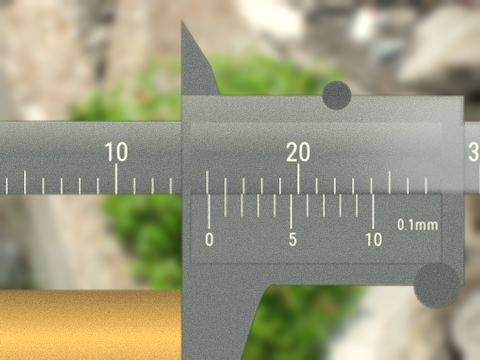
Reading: 15.1 mm
